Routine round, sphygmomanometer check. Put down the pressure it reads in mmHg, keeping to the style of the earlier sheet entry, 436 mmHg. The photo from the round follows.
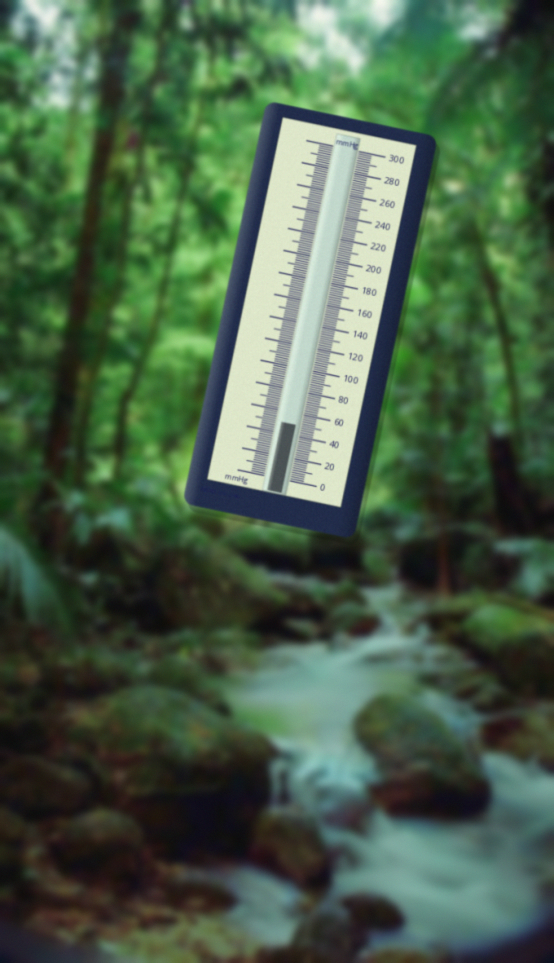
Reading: 50 mmHg
